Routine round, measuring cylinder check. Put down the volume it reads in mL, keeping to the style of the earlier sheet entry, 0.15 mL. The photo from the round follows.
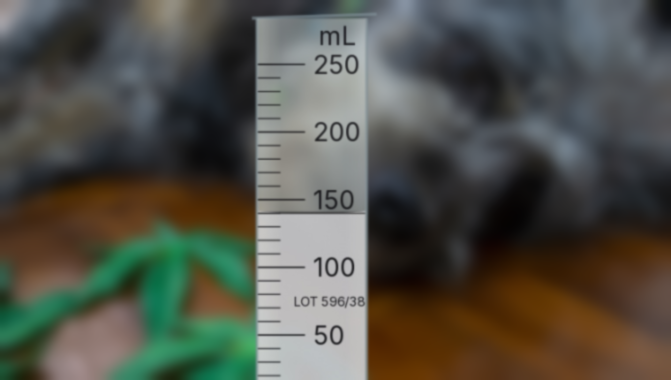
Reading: 140 mL
